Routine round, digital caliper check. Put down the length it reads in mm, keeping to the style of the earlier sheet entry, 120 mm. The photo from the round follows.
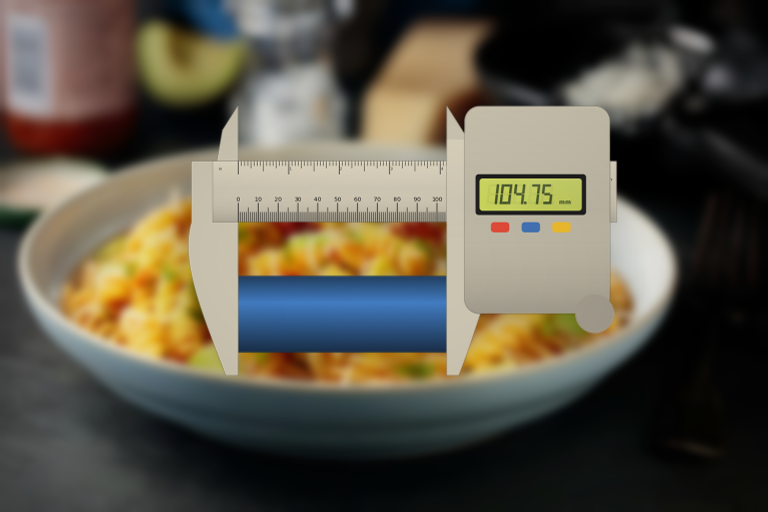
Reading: 104.75 mm
